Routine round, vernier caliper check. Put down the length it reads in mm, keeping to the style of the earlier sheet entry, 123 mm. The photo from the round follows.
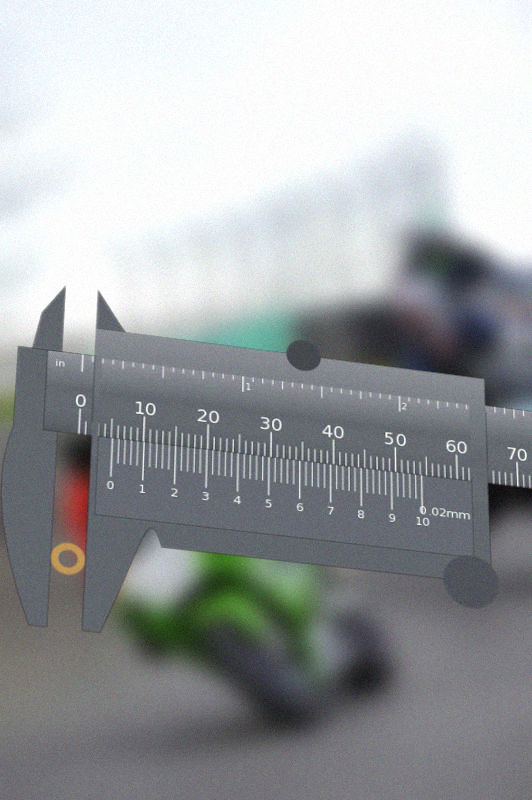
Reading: 5.2 mm
